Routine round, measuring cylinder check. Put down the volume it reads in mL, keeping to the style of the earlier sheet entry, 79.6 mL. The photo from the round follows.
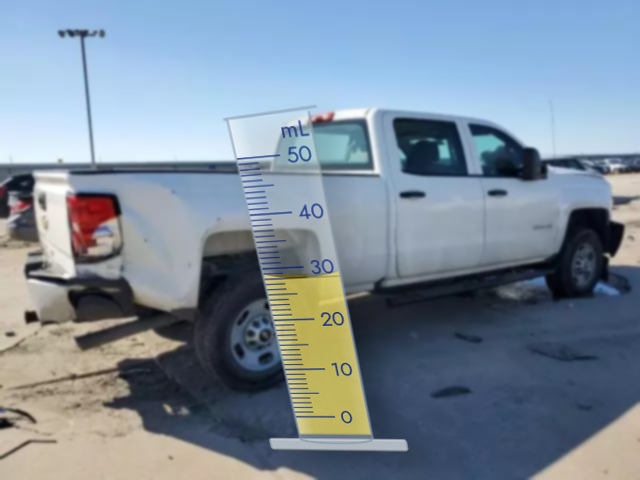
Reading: 28 mL
